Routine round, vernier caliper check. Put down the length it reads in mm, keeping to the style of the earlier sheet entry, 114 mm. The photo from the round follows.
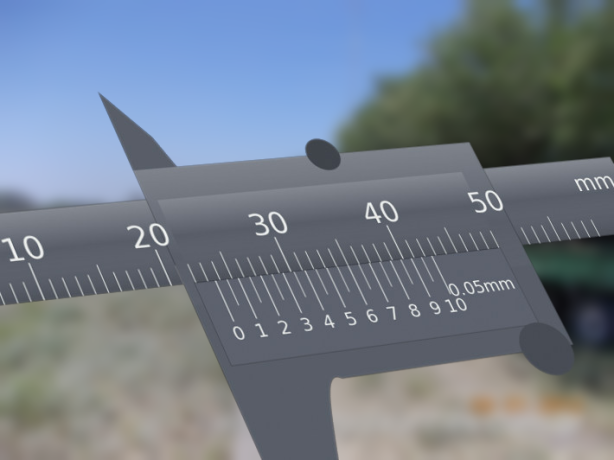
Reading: 23.6 mm
